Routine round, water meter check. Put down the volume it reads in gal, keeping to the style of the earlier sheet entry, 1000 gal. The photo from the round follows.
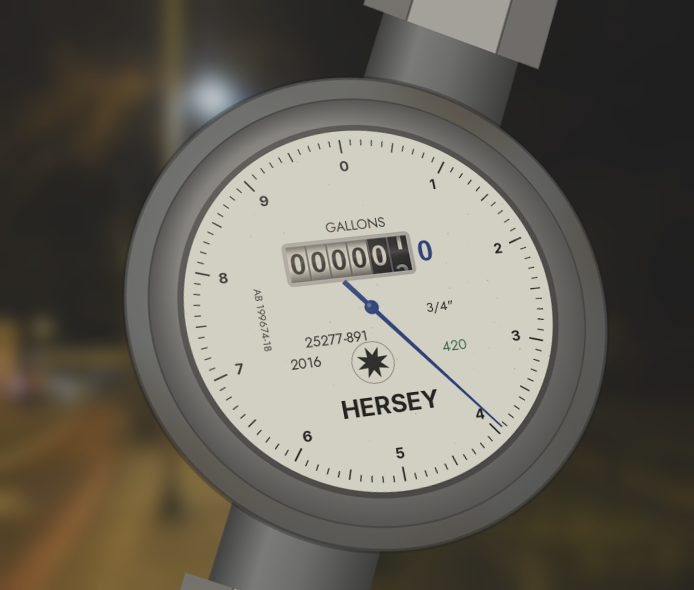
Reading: 13.9 gal
